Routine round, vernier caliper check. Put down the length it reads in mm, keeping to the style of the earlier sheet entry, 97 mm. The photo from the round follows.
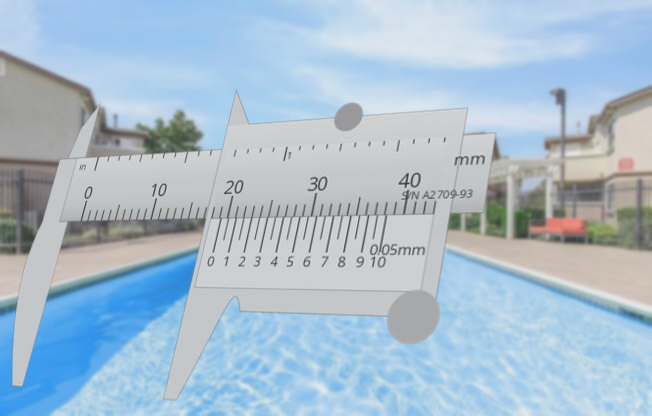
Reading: 19.2 mm
